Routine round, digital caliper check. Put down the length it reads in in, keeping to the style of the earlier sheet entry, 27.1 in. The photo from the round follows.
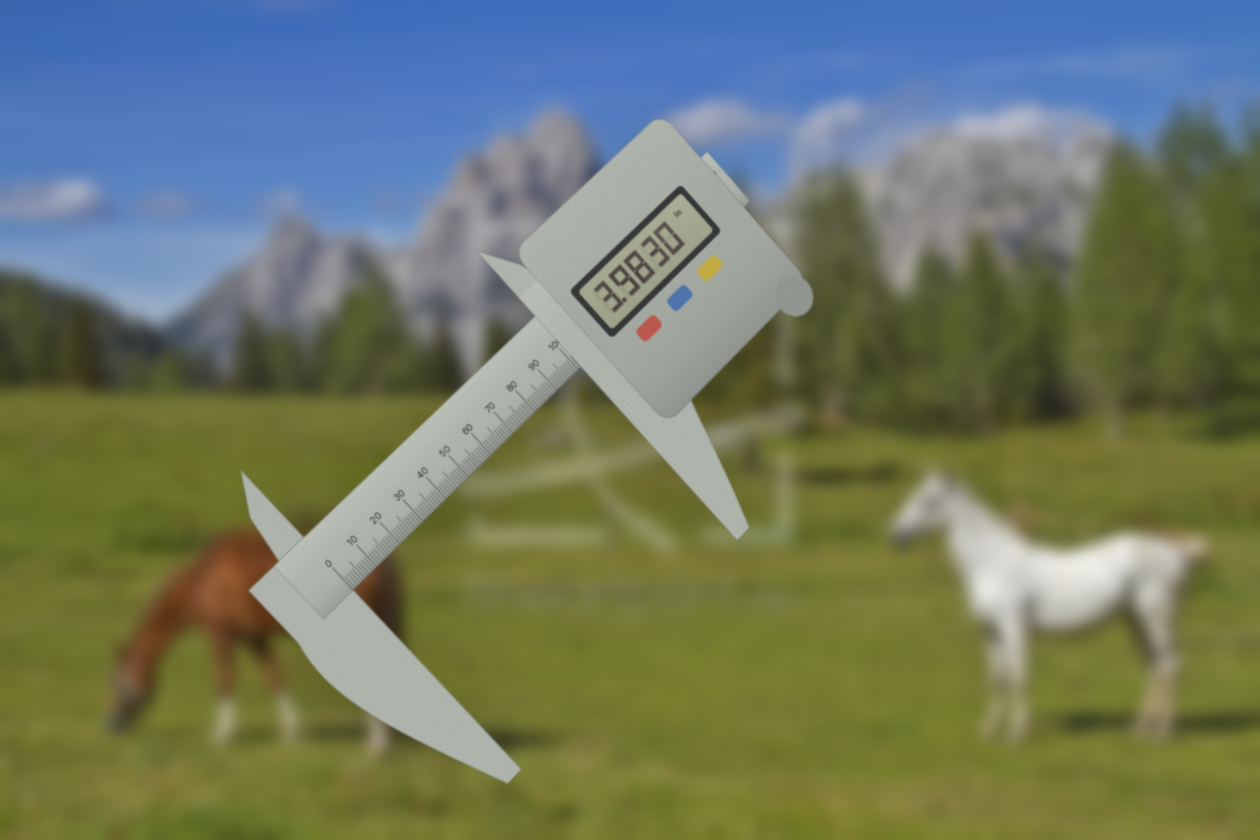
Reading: 3.9830 in
